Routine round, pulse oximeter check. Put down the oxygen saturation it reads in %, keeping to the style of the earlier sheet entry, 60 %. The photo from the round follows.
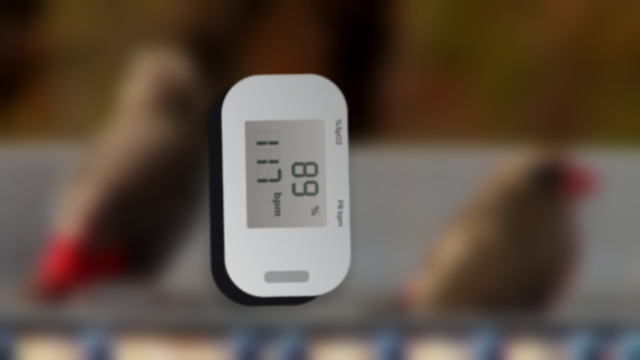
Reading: 89 %
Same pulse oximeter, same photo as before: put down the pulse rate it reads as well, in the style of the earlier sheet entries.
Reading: 117 bpm
